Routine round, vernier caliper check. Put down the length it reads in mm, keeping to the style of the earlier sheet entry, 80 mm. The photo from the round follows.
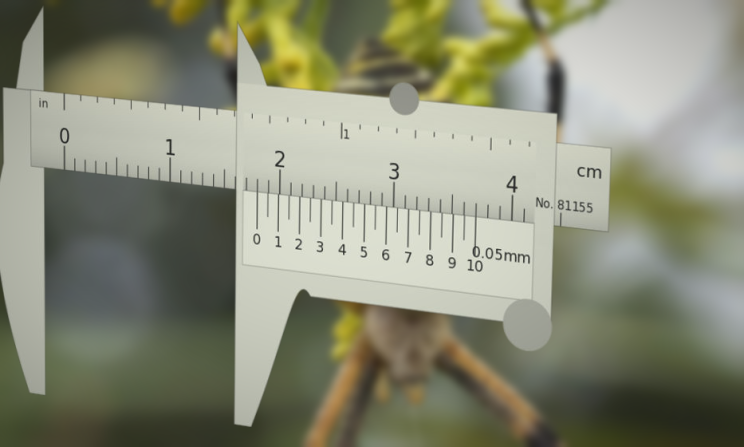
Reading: 18.0 mm
